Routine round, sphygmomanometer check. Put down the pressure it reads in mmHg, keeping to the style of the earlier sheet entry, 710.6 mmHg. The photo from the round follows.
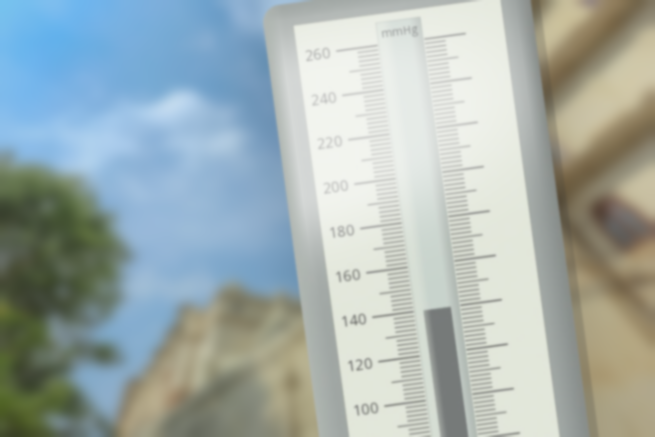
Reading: 140 mmHg
